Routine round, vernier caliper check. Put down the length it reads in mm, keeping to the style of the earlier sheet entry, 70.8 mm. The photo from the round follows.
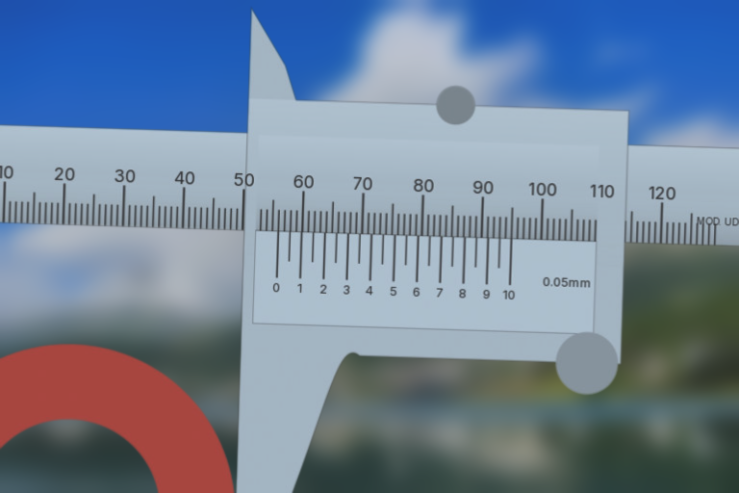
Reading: 56.0 mm
